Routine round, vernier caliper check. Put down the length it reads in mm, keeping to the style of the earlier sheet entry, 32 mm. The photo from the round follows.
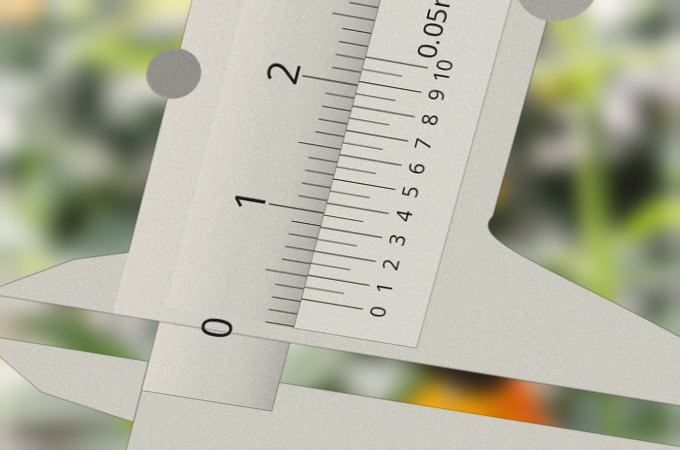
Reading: 3.2 mm
